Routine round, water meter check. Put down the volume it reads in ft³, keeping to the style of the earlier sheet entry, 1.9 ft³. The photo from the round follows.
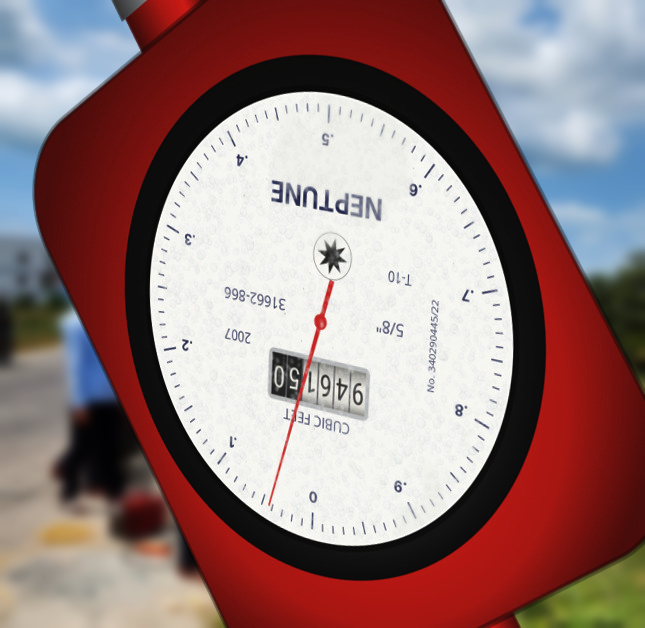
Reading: 946150.04 ft³
